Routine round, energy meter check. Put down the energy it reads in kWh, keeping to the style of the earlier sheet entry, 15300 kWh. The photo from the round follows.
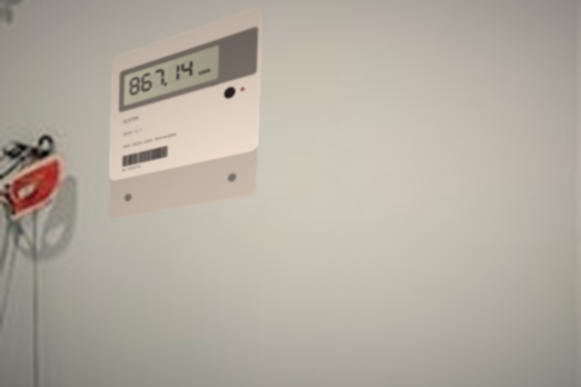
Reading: 867.14 kWh
